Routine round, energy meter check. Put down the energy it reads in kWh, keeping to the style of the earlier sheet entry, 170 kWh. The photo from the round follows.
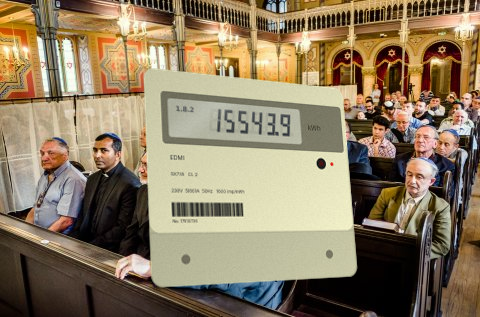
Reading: 15543.9 kWh
